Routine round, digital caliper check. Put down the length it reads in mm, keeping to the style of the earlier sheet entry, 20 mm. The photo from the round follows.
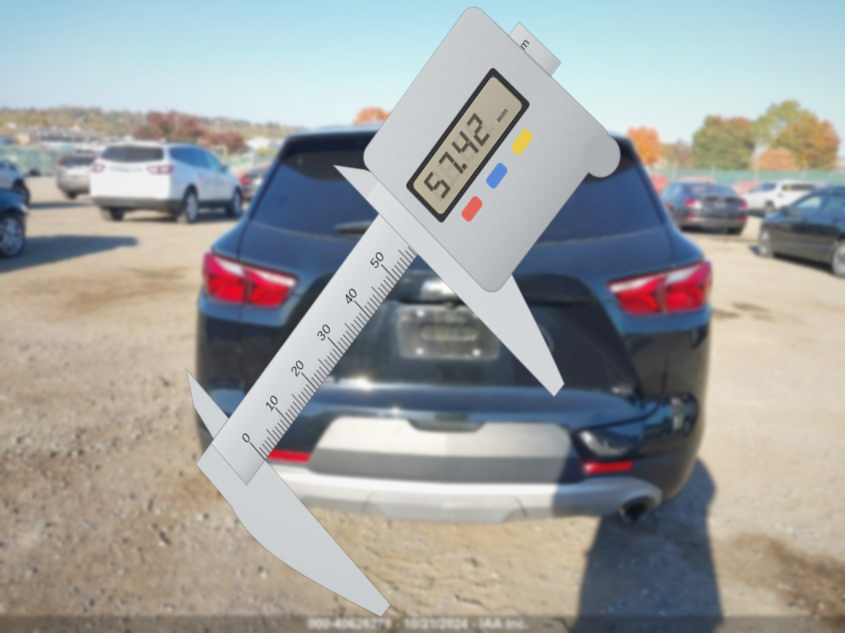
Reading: 57.42 mm
